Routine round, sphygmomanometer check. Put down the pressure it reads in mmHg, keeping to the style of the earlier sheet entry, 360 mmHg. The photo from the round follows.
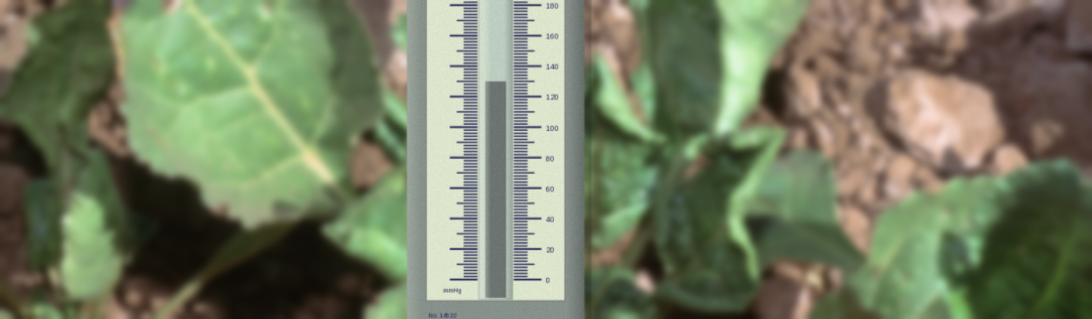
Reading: 130 mmHg
